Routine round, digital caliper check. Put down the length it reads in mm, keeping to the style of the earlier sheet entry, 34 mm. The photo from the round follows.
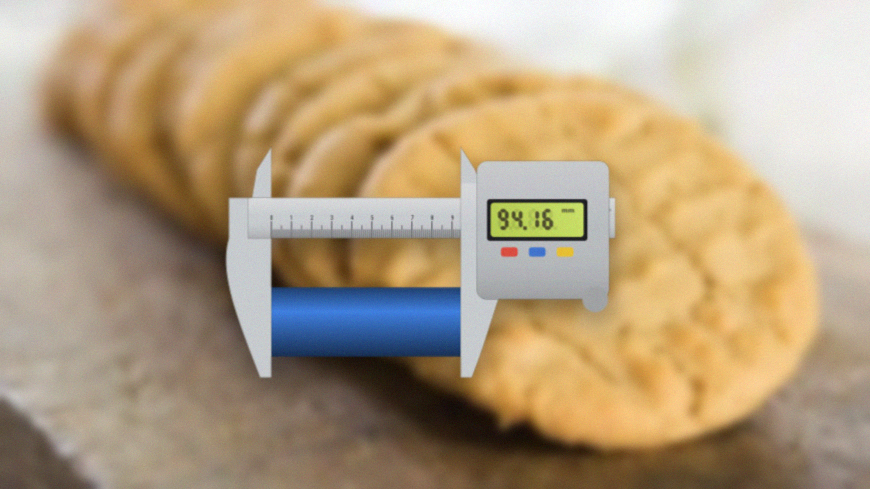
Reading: 94.16 mm
